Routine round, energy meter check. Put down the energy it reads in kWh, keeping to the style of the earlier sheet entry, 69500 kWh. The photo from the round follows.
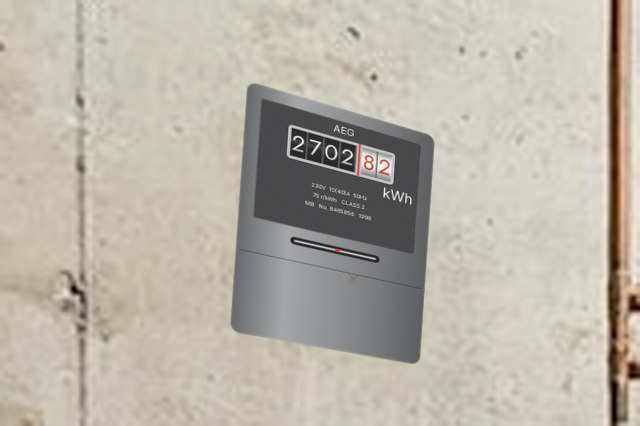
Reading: 2702.82 kWh
